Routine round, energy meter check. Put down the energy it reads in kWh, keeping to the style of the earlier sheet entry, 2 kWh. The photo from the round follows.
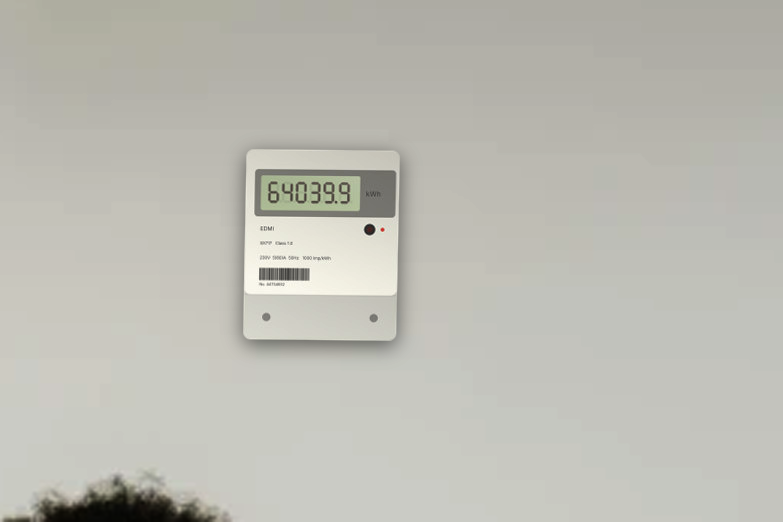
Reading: 64039.9 kWh
